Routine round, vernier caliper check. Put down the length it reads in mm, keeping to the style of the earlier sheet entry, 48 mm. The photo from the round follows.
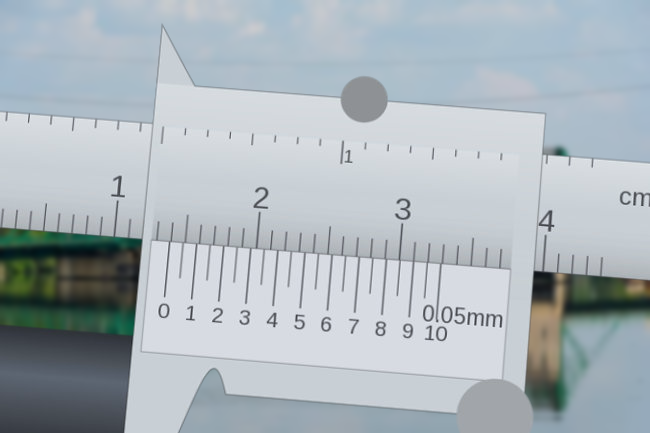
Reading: 13.9 mm
